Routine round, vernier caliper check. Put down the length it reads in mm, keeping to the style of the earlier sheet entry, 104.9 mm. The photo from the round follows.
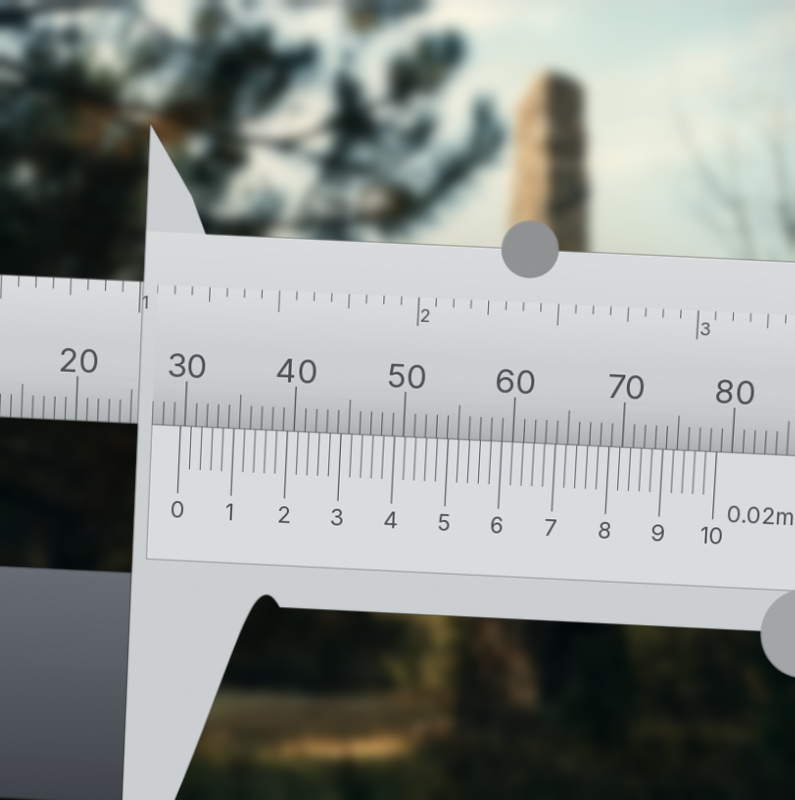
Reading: 29.6 mm
